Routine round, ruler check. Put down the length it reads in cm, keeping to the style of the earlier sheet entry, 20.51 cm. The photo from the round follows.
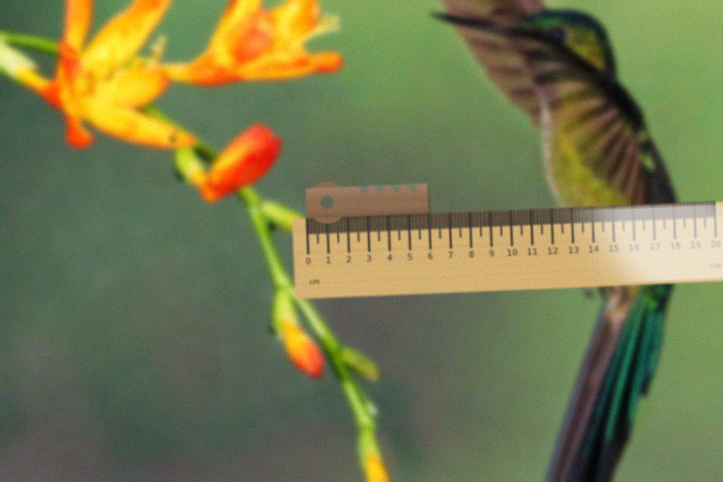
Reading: 6 cm
